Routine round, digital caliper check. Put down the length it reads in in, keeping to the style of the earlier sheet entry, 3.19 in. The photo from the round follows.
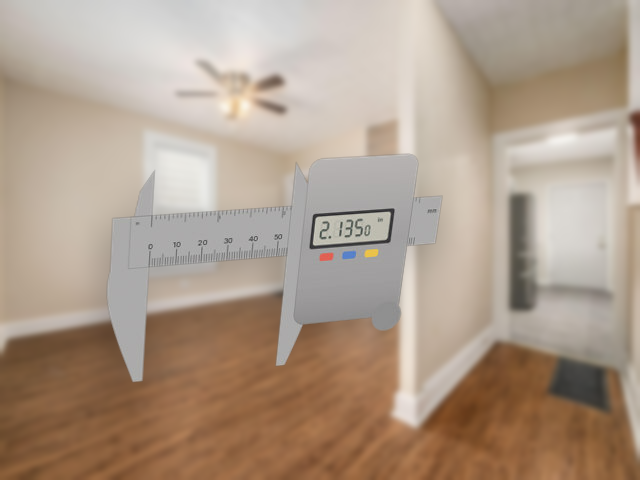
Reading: 2.1350 in
